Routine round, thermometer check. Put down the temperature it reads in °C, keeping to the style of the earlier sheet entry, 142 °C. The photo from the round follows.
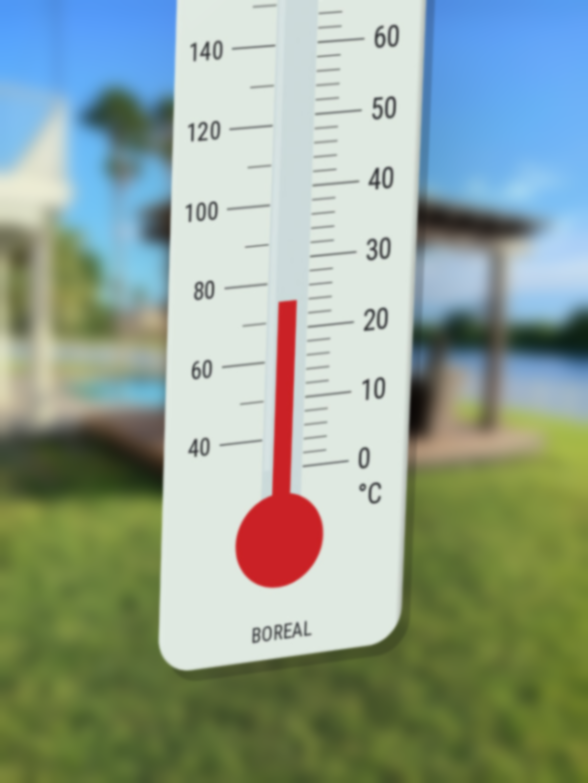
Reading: 24 °C
